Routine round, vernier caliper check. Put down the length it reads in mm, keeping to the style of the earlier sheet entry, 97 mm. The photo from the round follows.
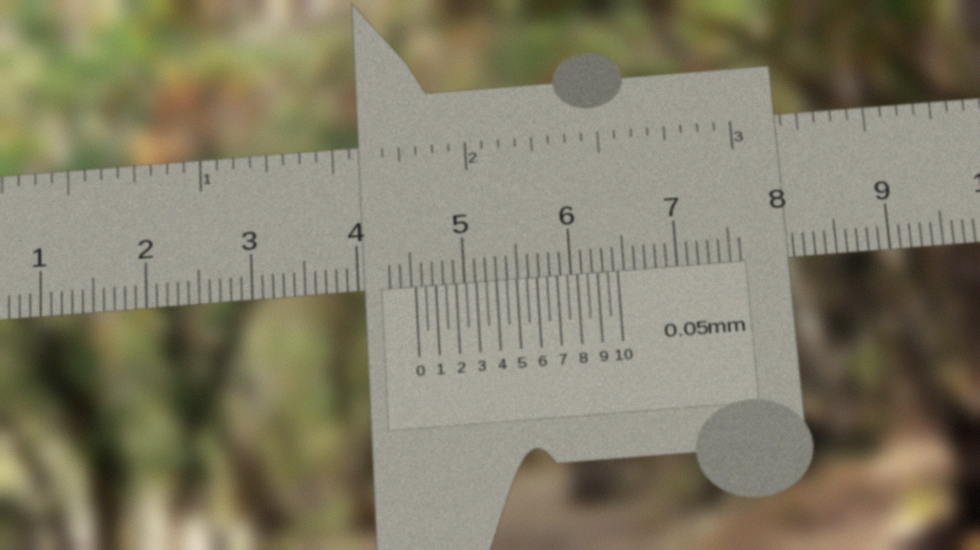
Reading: 45.4 mm
